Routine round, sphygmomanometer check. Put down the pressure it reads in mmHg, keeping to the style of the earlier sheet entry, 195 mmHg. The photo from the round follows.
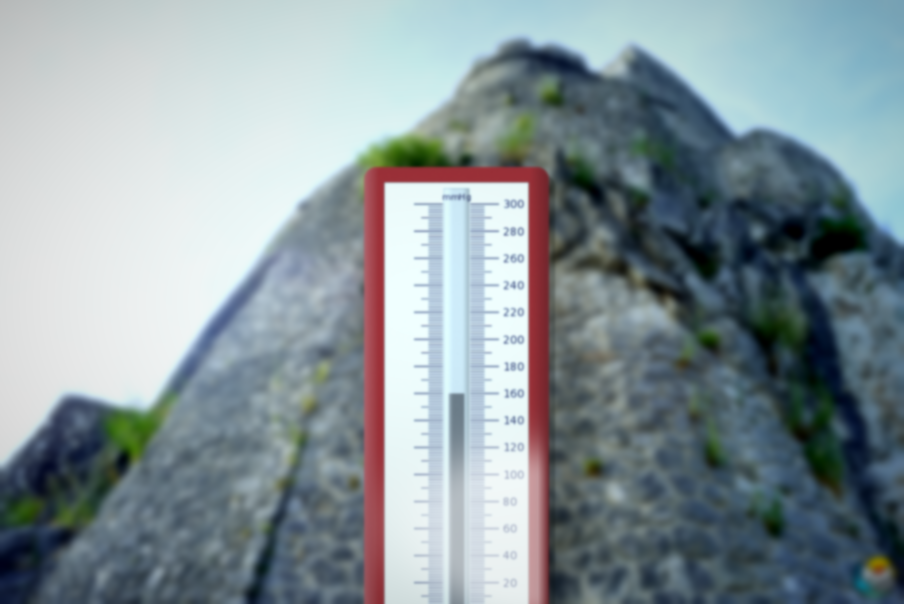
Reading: 160 mmHg
